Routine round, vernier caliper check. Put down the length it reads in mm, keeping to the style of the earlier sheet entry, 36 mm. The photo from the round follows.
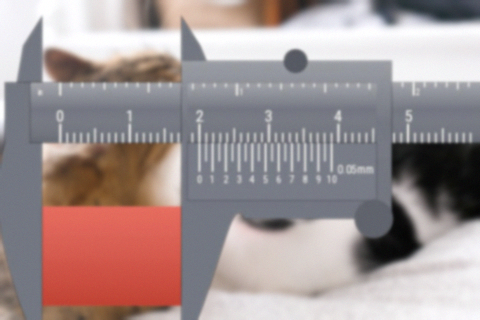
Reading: 20.0 mm
